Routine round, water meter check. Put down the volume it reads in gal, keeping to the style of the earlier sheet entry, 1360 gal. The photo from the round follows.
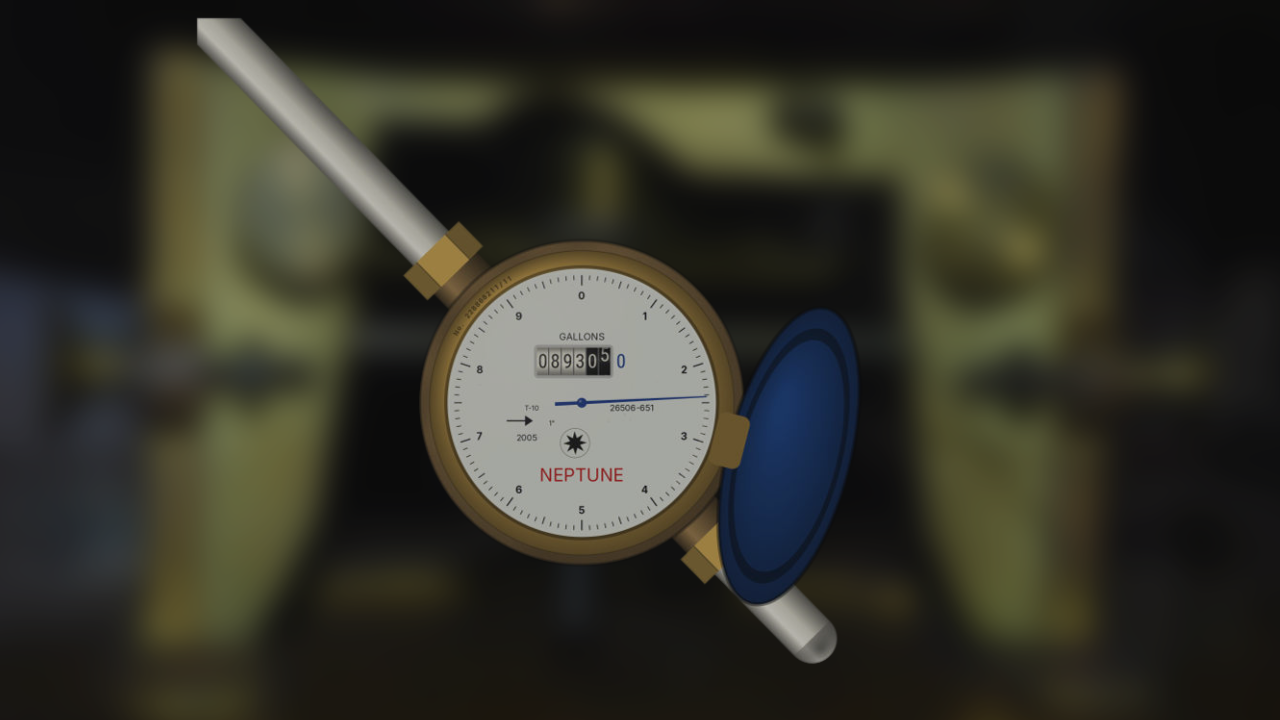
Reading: 893052.4 gal
